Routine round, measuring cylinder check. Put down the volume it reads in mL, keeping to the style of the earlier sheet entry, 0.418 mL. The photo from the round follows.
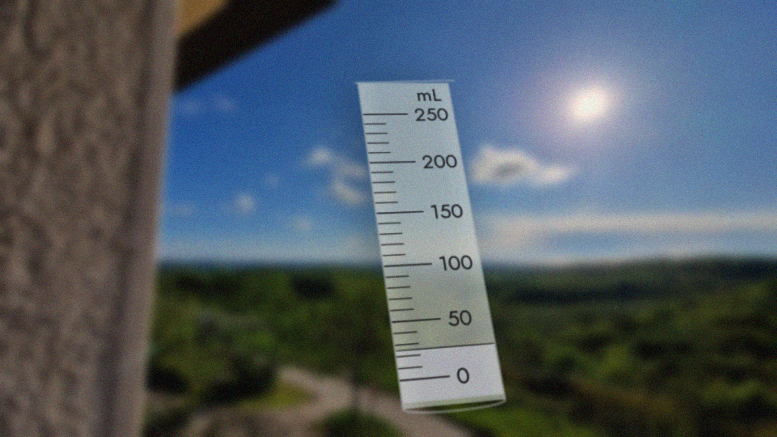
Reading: 25 mL
